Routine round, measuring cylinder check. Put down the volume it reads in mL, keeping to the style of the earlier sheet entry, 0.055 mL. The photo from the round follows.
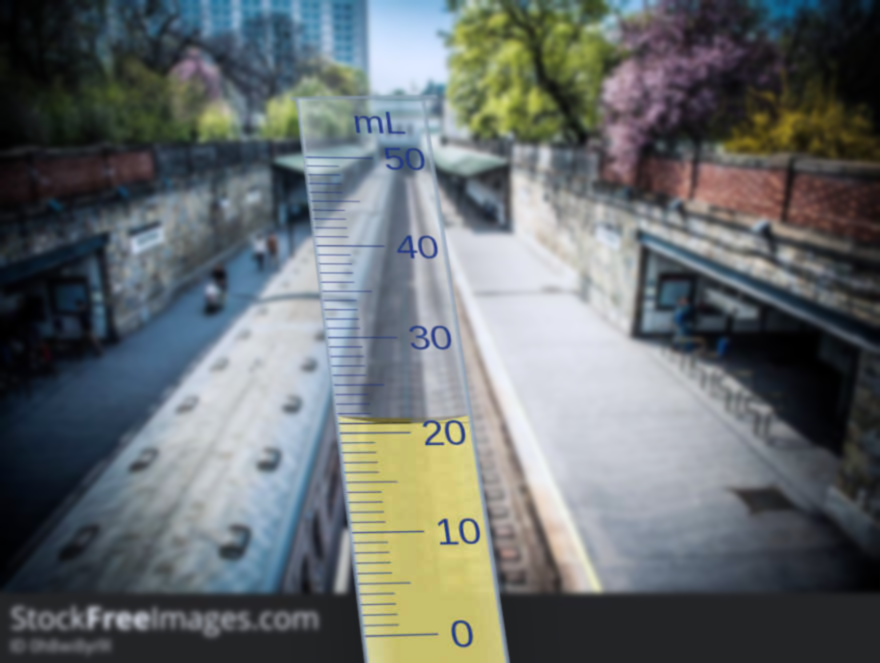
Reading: 21 mL
